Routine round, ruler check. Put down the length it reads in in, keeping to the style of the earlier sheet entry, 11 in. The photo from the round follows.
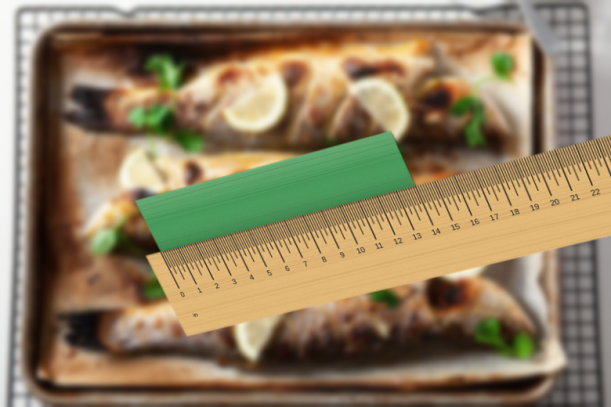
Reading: 14 in
